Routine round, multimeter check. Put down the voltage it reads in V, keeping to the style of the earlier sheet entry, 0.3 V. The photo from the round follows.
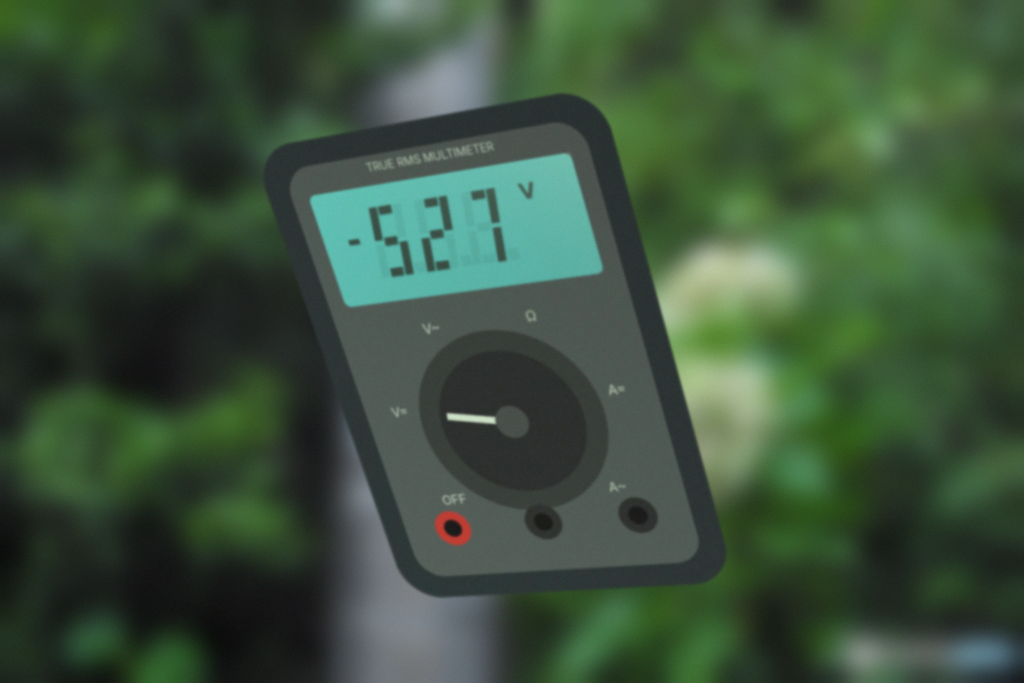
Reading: -527 V
